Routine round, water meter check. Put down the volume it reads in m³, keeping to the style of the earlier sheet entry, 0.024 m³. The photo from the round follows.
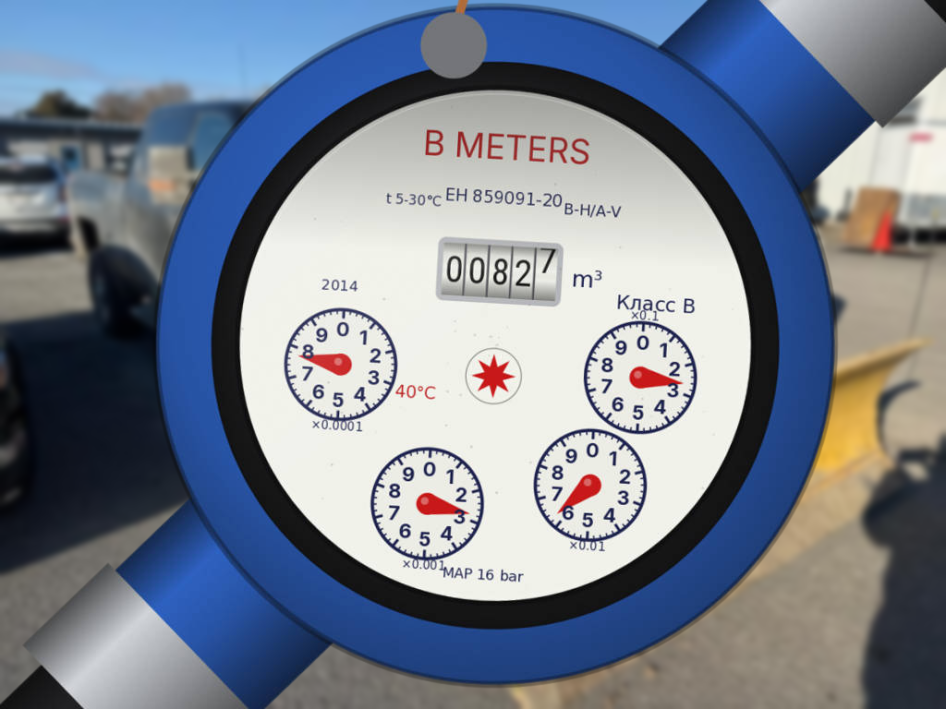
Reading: 827.2627 m³
